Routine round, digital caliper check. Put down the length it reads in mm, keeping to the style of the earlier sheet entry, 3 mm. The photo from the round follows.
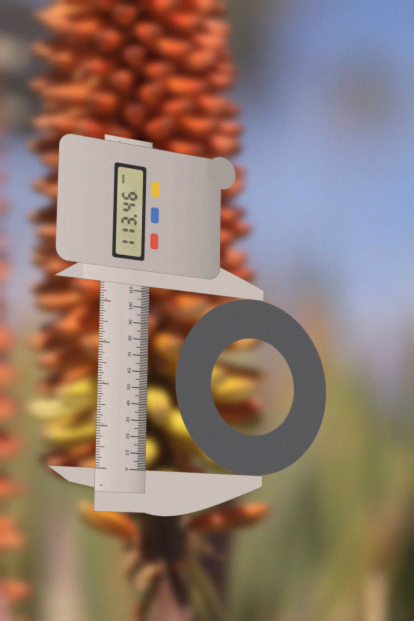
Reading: 113.46 mm
